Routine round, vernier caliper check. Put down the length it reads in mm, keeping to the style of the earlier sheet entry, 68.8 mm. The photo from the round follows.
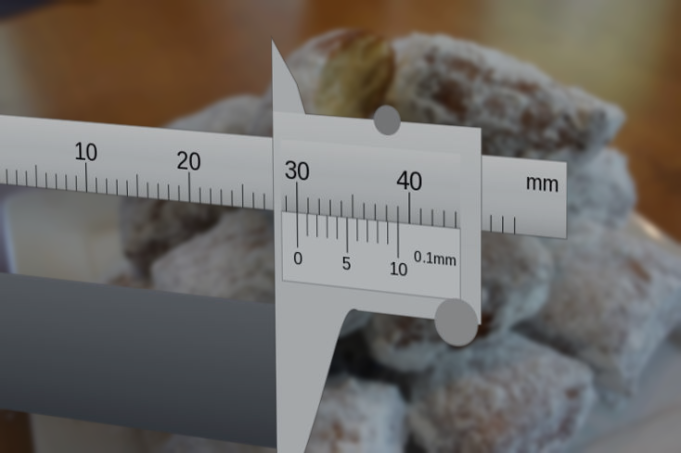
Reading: 30.0 mm
